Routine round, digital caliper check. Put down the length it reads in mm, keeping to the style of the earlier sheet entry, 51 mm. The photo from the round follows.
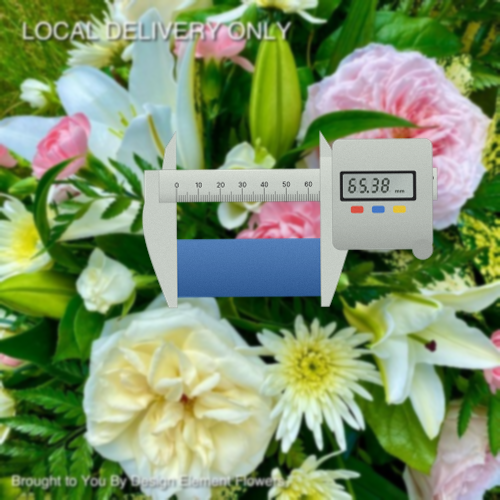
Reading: 65.38 mm
